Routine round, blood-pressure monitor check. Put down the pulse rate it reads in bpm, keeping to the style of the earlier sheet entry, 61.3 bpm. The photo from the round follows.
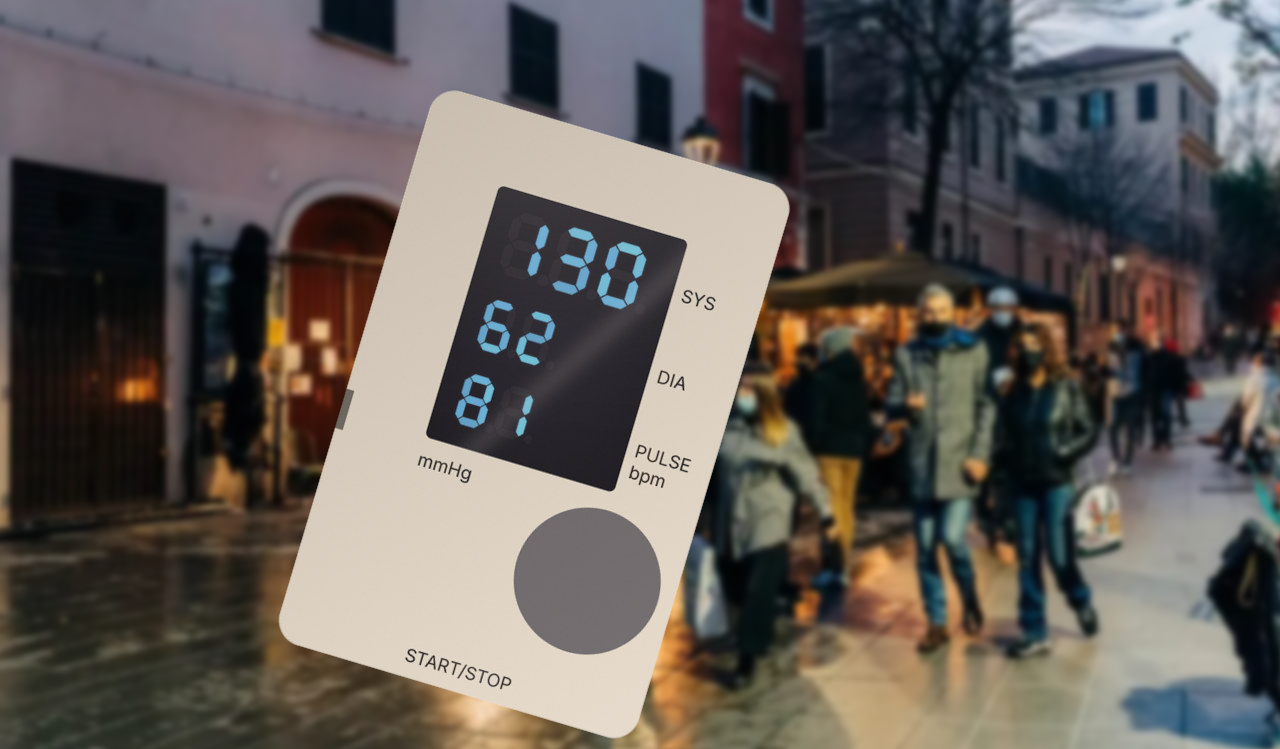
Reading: 81 bpm
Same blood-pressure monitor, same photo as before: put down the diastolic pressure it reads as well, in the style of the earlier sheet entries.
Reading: 62 mmHg
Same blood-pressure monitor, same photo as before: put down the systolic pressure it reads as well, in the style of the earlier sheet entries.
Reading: 130 mmHg
